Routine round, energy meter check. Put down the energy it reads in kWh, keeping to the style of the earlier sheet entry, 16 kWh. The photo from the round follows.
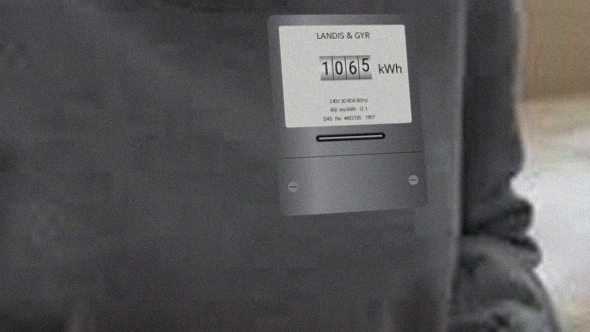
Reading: 1065 kWh
